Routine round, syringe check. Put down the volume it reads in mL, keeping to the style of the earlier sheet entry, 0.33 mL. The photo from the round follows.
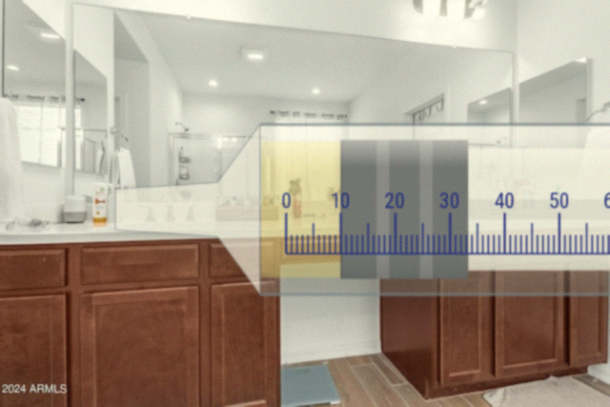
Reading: 10 mL
